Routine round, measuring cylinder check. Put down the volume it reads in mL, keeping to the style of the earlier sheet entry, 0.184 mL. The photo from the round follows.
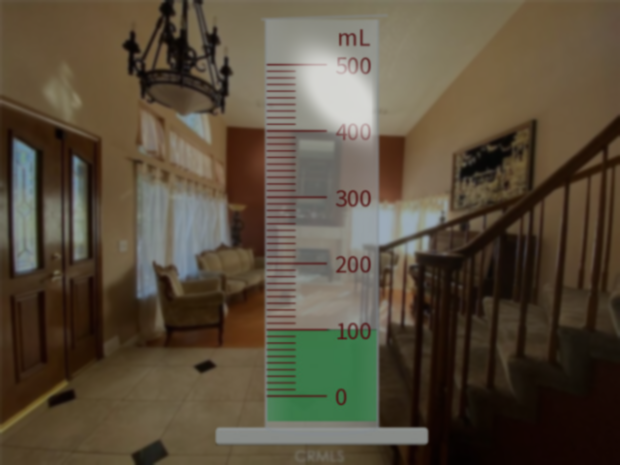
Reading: 100 mL
